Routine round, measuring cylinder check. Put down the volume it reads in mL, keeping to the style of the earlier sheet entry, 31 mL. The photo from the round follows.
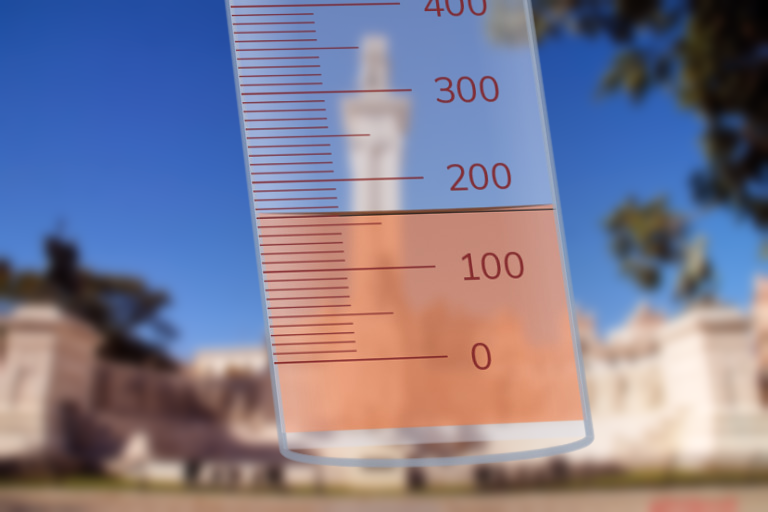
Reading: 160 mL
